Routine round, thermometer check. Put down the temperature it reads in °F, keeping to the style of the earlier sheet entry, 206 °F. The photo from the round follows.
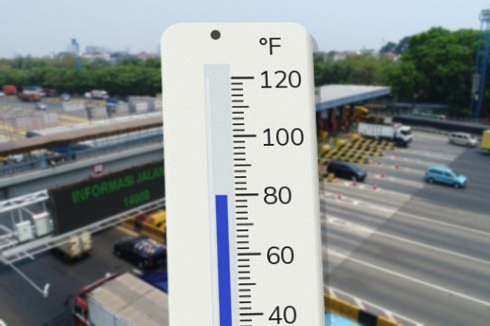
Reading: 80 °F
